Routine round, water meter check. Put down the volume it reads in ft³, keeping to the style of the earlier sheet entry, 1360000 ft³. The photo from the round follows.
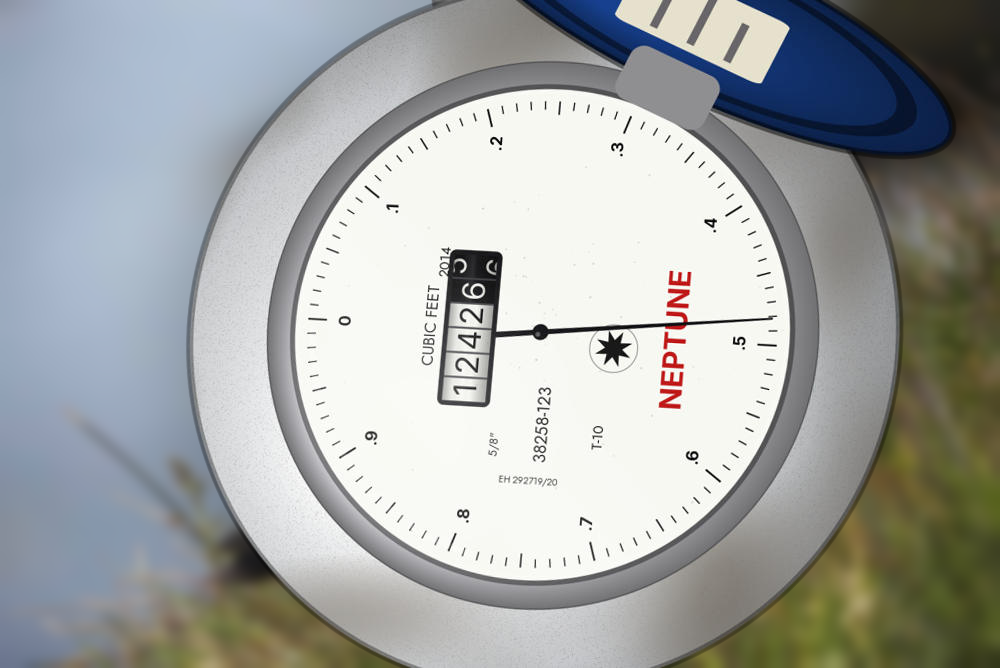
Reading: 124265.48 ft³
